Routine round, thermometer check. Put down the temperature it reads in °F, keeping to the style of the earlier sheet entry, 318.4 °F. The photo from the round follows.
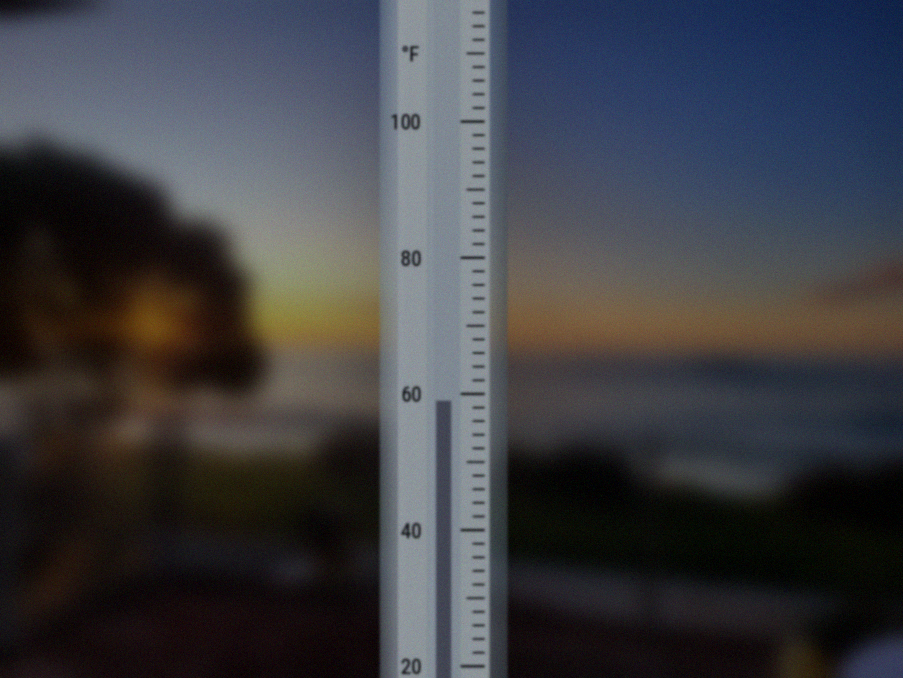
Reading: 59 °F
